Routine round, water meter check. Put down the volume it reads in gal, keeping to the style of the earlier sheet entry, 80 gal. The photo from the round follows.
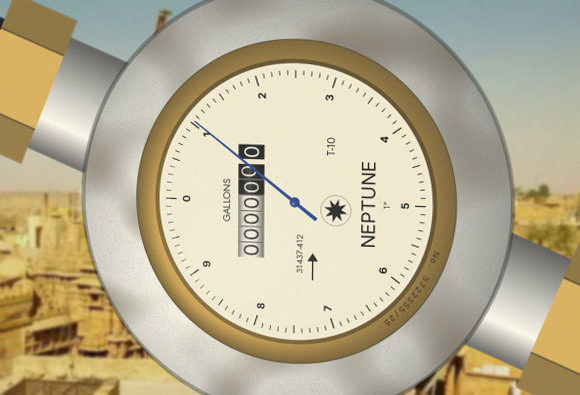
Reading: 1.0 gal
